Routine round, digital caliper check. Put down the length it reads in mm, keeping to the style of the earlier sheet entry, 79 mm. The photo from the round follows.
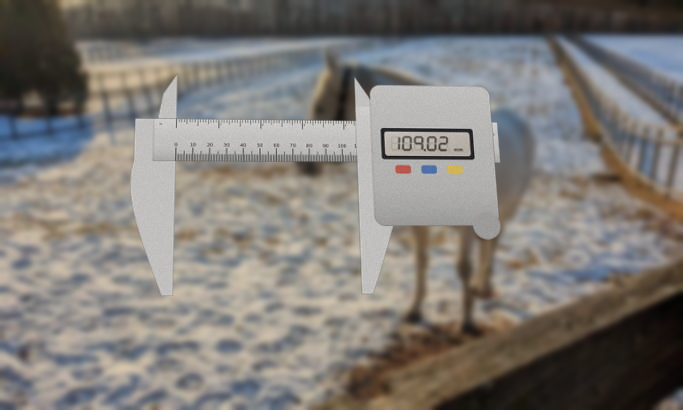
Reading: 109.02 mm
